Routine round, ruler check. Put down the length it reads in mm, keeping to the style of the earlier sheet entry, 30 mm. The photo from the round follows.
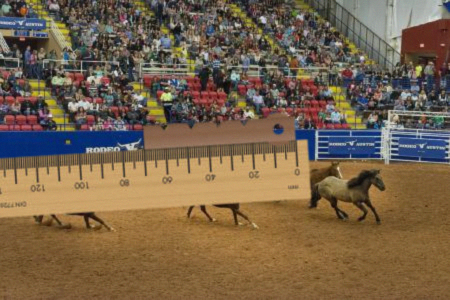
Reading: 70 mm
